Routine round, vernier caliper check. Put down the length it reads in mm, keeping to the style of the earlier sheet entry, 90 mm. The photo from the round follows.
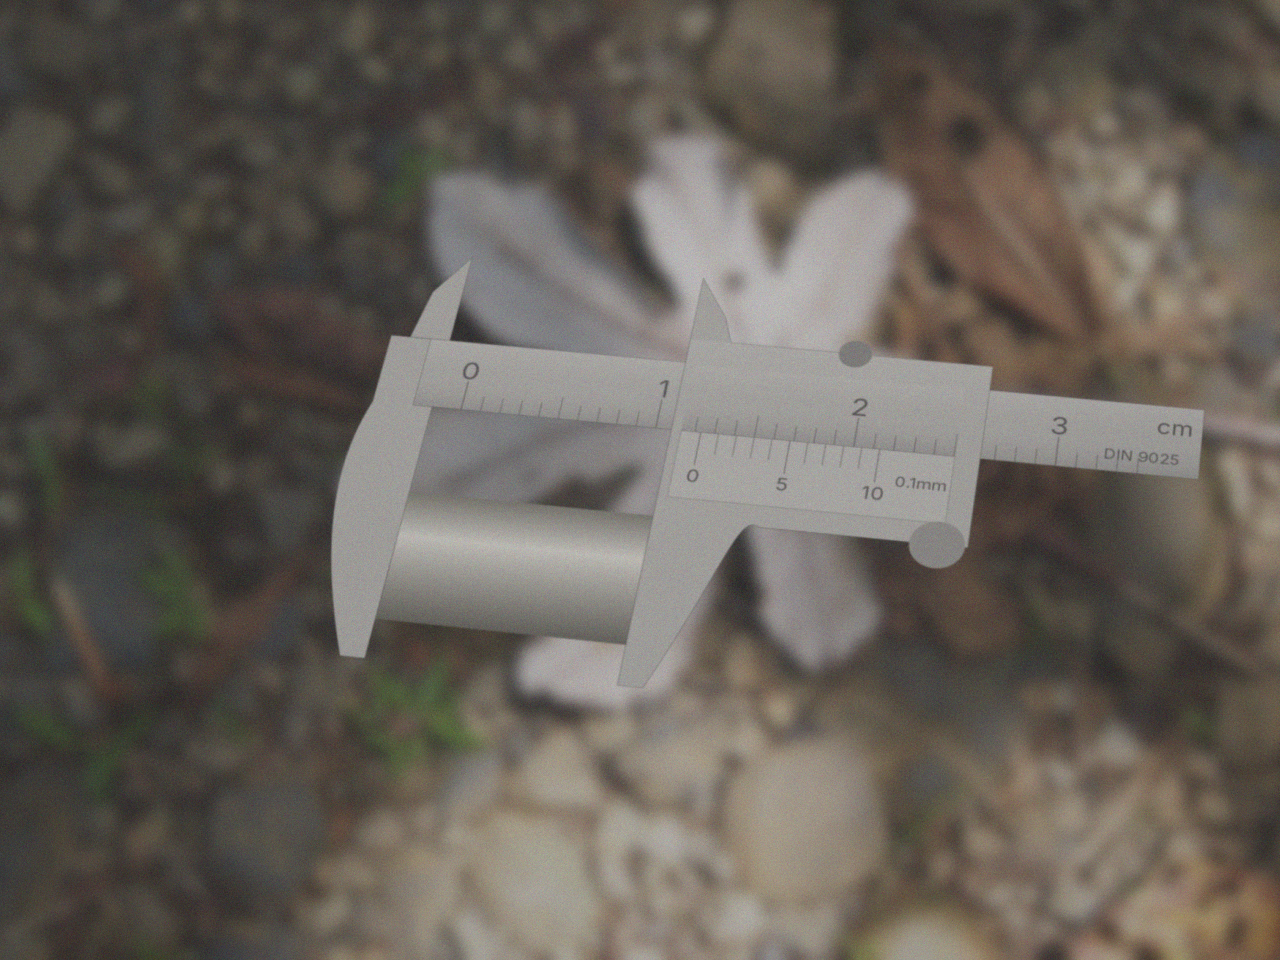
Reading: 12.3 mm
